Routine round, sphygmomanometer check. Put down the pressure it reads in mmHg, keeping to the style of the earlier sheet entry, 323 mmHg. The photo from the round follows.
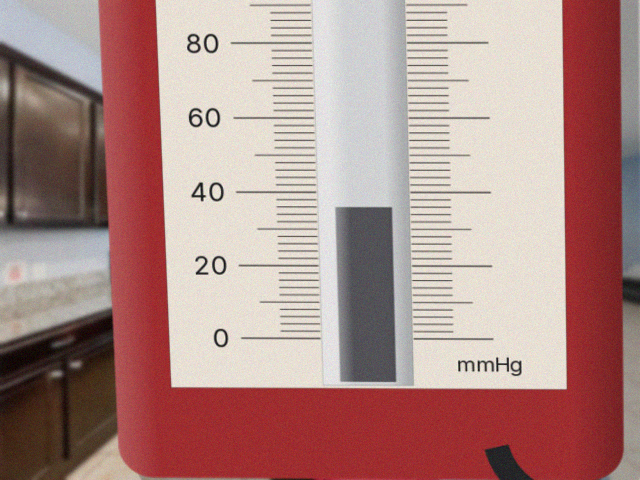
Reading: 36 mmHg
